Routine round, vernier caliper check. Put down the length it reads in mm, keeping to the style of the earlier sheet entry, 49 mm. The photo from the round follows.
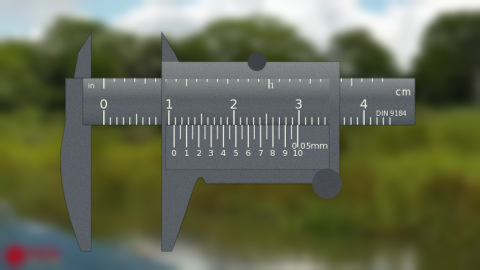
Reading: 10.8 mm
